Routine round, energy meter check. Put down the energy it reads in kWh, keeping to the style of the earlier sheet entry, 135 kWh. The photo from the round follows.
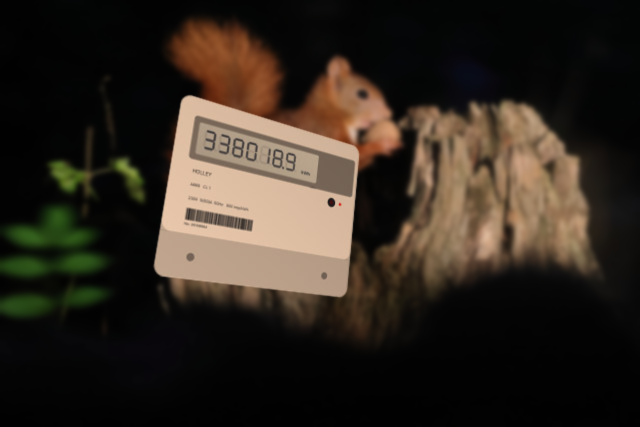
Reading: 338018.9 kWh
